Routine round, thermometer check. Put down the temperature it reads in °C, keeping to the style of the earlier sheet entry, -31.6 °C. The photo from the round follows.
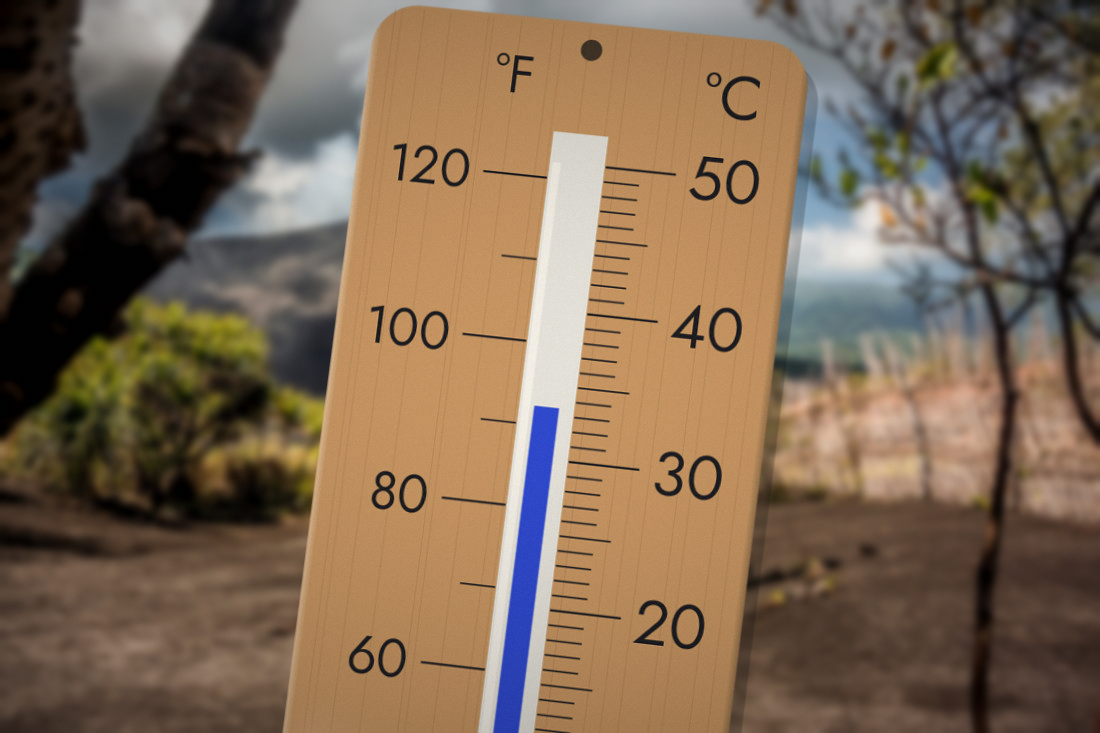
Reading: 33.5 °C
